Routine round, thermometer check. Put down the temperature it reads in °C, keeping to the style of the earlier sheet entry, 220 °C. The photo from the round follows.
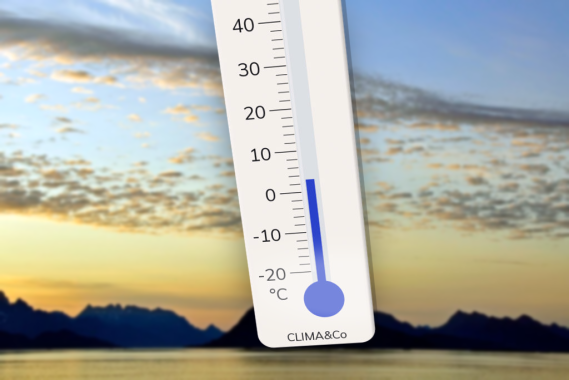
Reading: 3 °C
